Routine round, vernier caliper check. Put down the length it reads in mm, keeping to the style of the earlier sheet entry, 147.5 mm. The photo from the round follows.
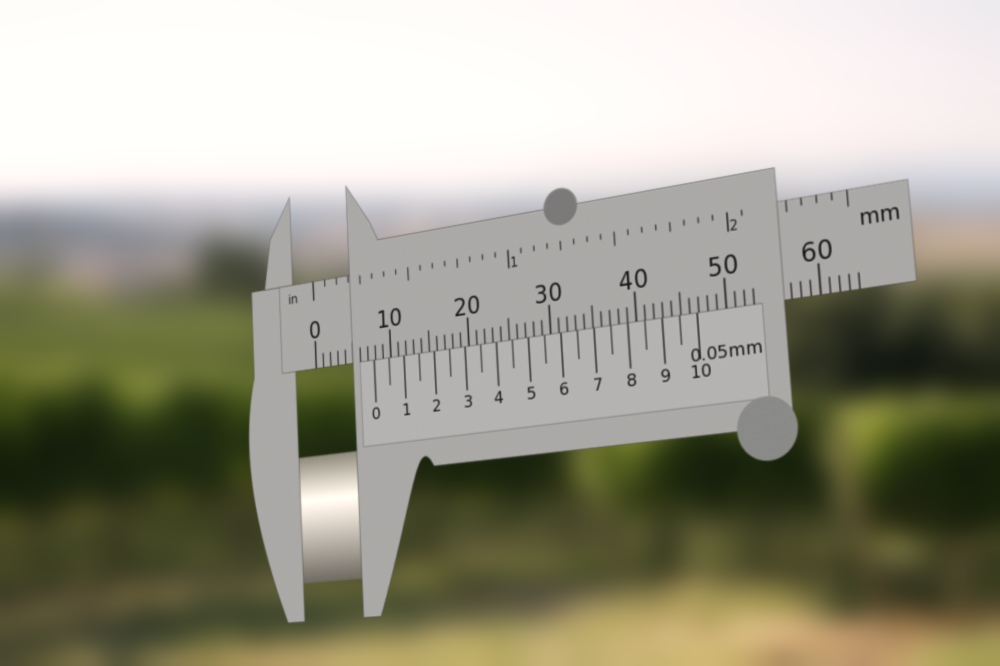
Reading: 7.8 mm
